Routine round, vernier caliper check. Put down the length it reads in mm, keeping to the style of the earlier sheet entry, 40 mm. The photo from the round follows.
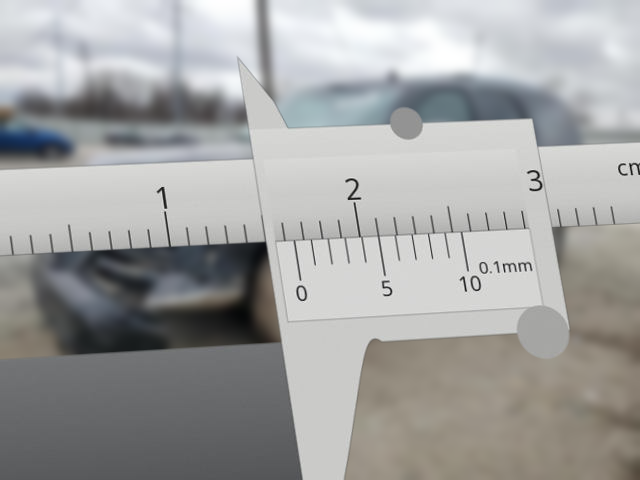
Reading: 16.5 mm
